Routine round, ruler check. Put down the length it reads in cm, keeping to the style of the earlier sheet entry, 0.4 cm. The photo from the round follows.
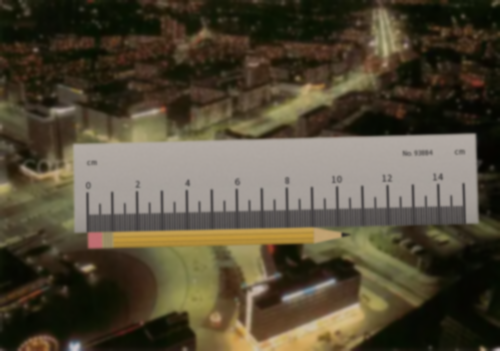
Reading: 10.5 cm
